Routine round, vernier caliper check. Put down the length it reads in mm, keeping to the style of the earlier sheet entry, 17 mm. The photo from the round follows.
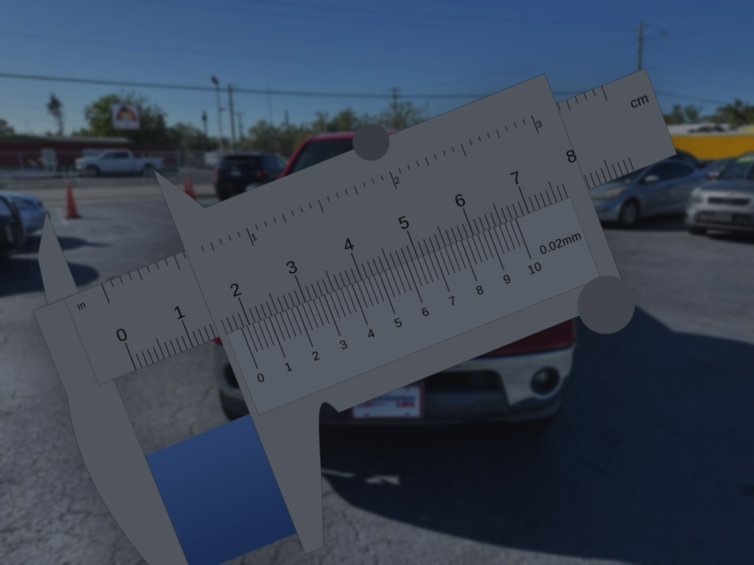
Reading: 18.6 mm
